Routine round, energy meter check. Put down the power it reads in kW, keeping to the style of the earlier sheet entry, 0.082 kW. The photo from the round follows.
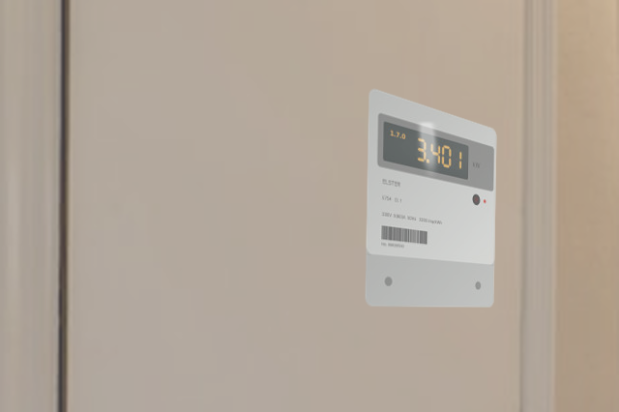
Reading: 3.401 kW
